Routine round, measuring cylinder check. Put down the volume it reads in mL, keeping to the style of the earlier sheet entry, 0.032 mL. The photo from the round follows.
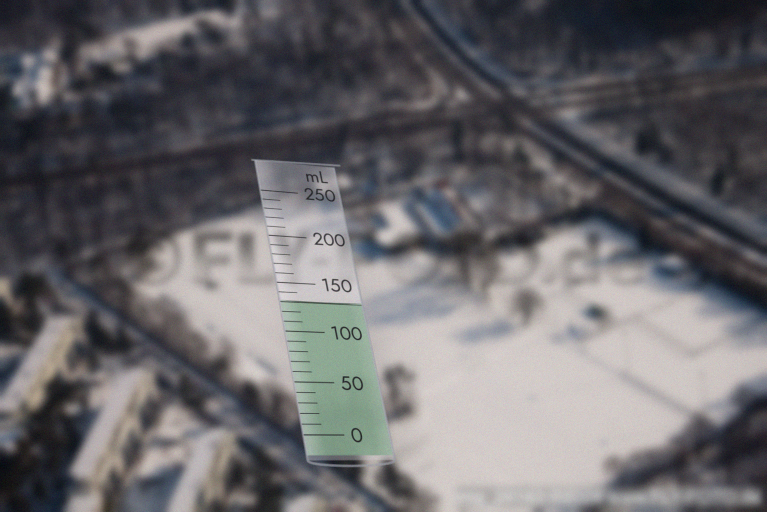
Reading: 130 mL
